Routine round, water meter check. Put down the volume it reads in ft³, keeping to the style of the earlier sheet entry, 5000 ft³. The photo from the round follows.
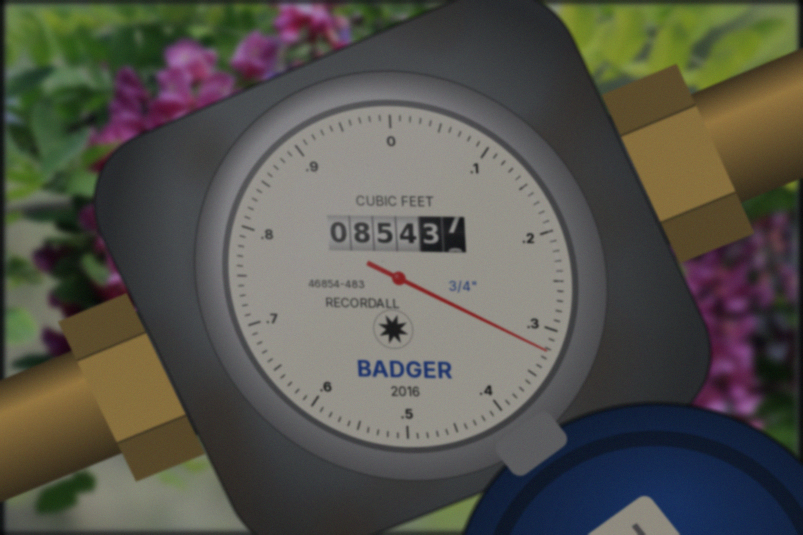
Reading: 85437.32 ft³
